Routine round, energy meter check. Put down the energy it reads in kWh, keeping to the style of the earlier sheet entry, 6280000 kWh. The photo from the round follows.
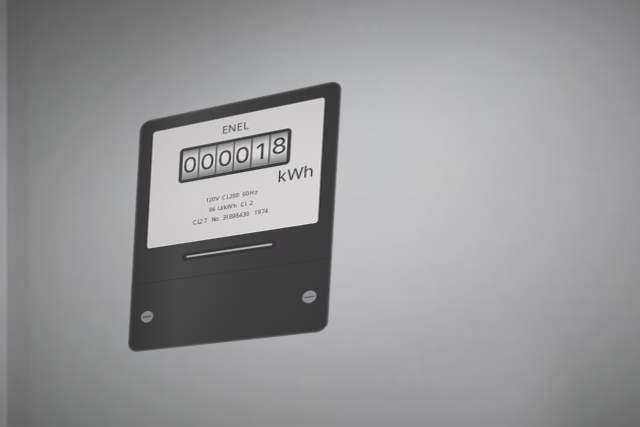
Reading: 18 kWh
